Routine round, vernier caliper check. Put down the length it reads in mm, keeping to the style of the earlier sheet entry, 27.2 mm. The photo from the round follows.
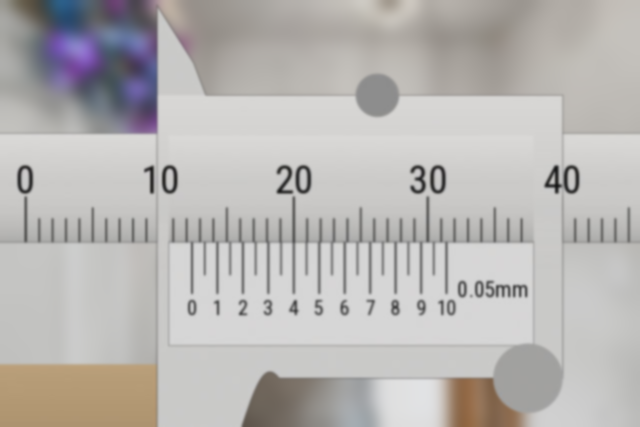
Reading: 12.4 mm
